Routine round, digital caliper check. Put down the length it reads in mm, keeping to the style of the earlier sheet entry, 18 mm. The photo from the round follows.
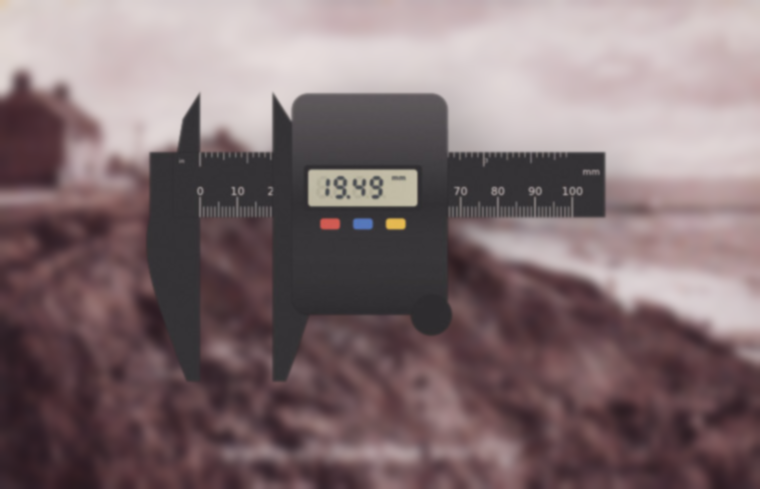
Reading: 19.49 mm
